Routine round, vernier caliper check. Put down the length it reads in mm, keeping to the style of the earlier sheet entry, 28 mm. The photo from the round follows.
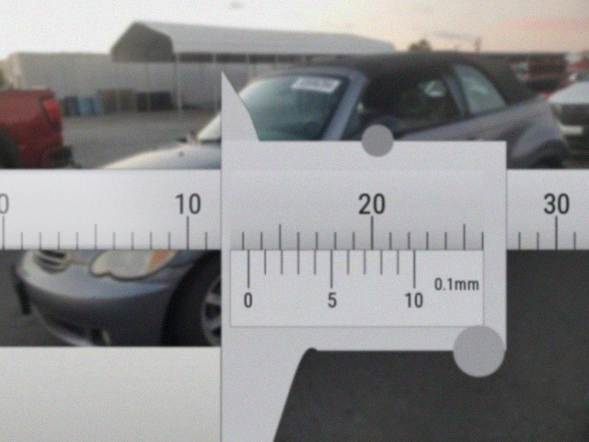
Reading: 13.3 mm
